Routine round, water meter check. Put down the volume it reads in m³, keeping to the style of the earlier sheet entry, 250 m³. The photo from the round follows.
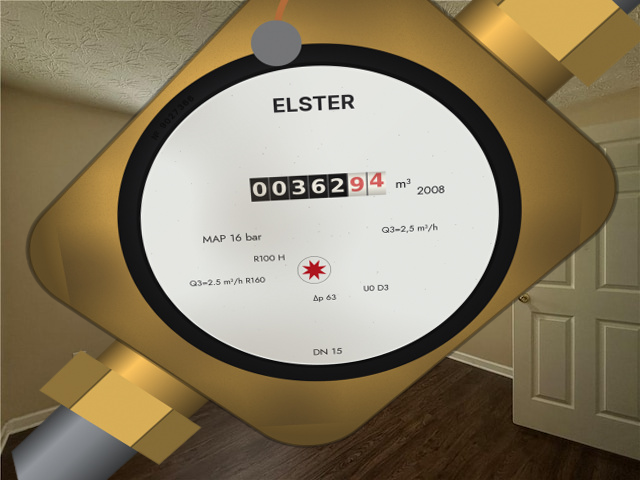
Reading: 362.94 m³
